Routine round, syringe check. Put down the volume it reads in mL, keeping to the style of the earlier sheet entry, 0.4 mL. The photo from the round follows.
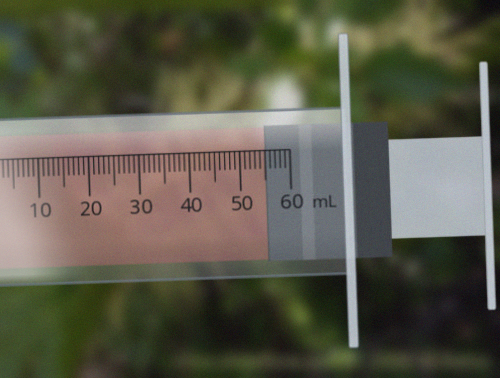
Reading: 55 mL
